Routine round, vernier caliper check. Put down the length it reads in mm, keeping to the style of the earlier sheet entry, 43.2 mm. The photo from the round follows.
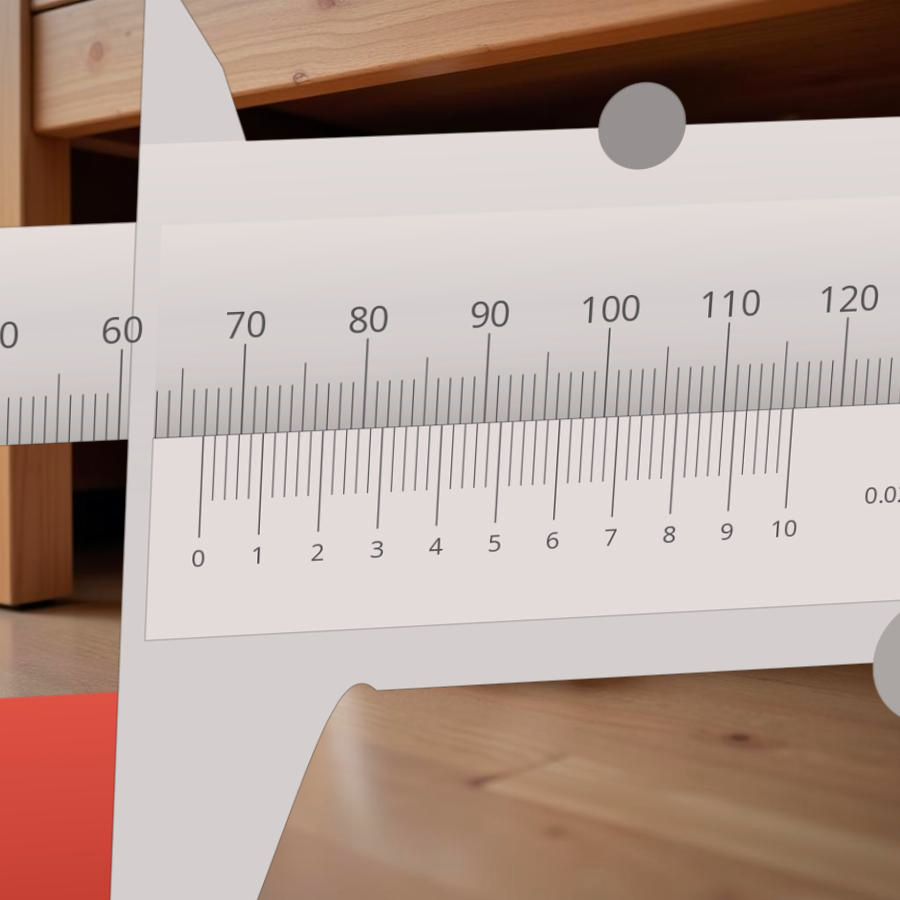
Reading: 66.9 mm
